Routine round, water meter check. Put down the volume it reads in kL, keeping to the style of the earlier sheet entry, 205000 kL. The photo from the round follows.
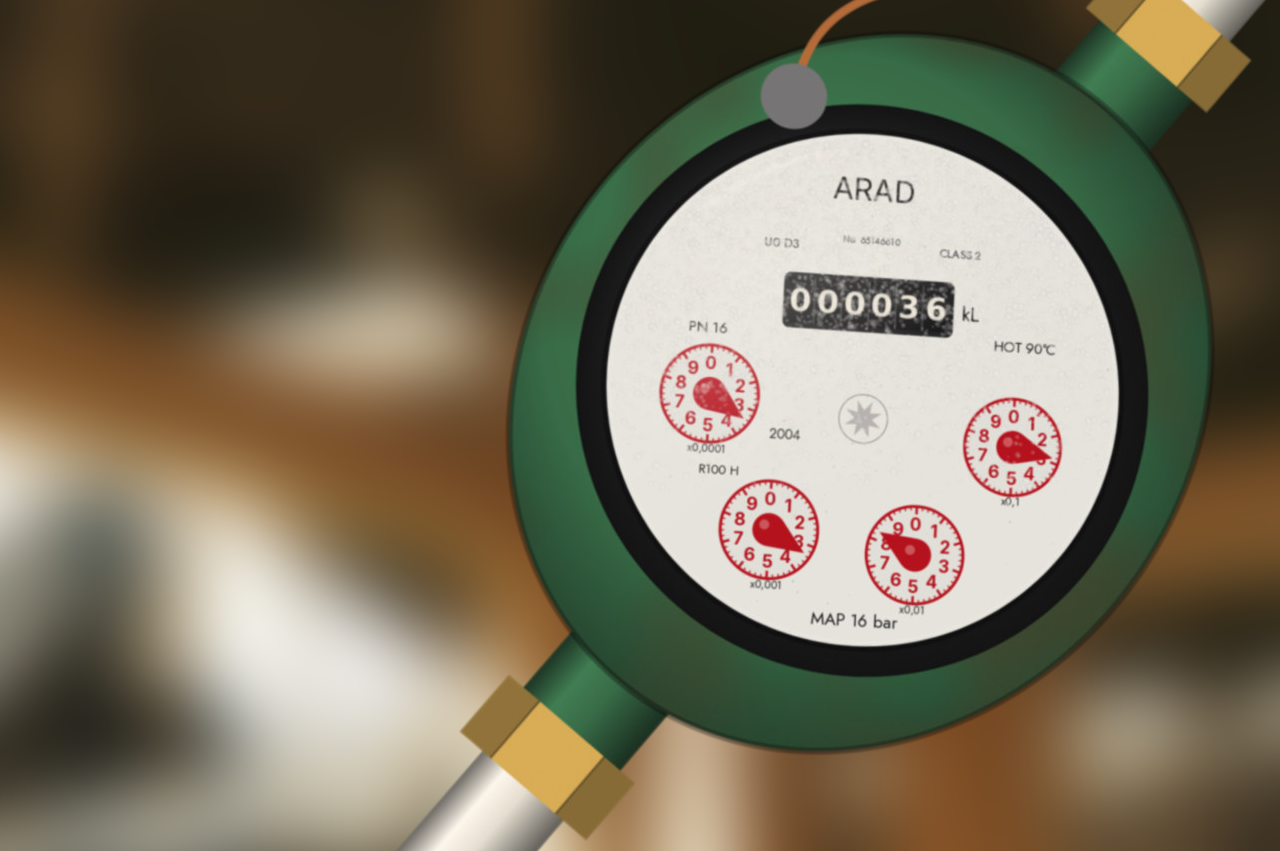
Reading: 36.2833 kL
